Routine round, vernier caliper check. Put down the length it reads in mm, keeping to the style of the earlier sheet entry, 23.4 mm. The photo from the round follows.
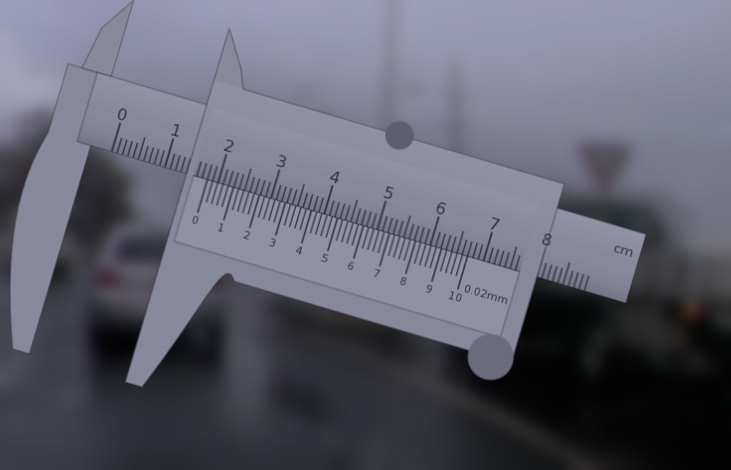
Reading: 18.0 mm
